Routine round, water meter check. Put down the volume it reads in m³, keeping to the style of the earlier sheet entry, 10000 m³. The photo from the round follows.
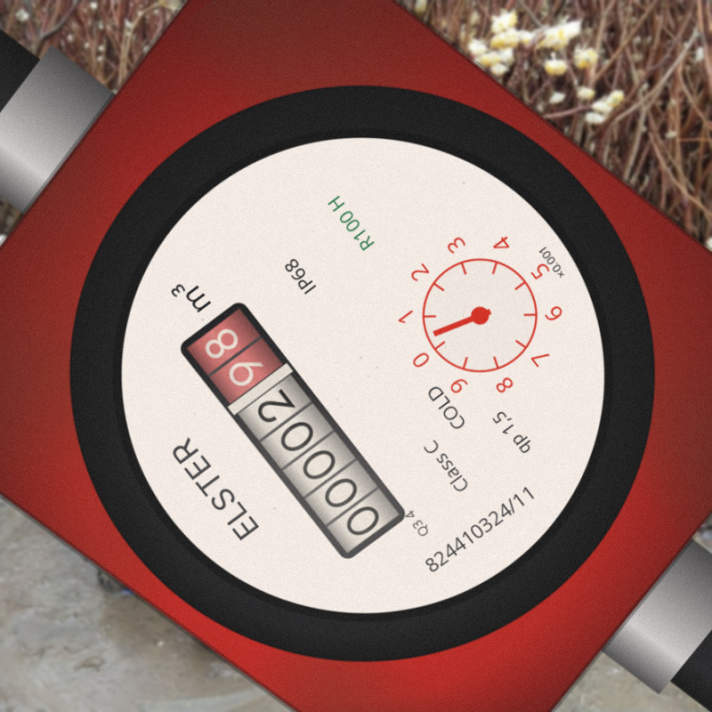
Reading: 2.980 m³
